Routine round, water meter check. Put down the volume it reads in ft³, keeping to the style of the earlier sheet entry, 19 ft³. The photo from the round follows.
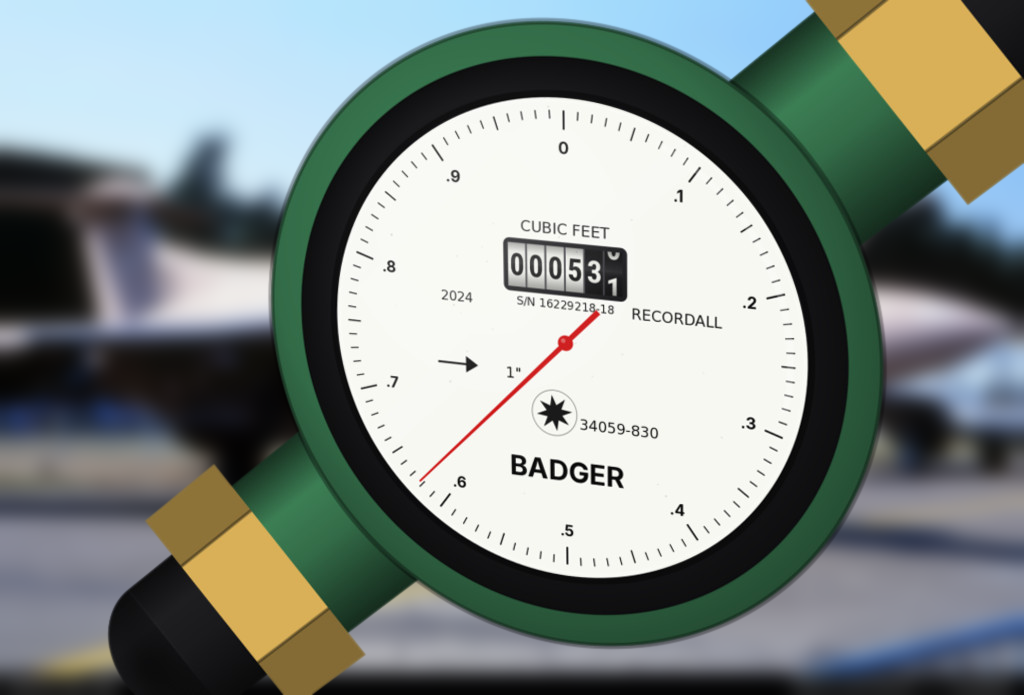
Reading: 530.62 ft³
